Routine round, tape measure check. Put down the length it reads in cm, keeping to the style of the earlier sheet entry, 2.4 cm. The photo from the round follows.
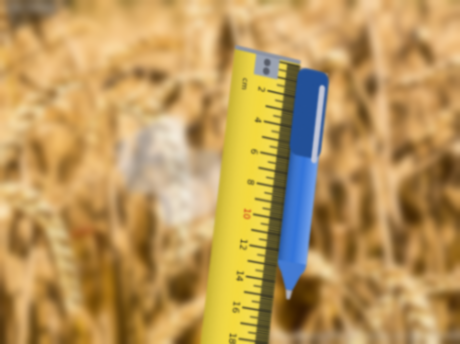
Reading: 15 cm
